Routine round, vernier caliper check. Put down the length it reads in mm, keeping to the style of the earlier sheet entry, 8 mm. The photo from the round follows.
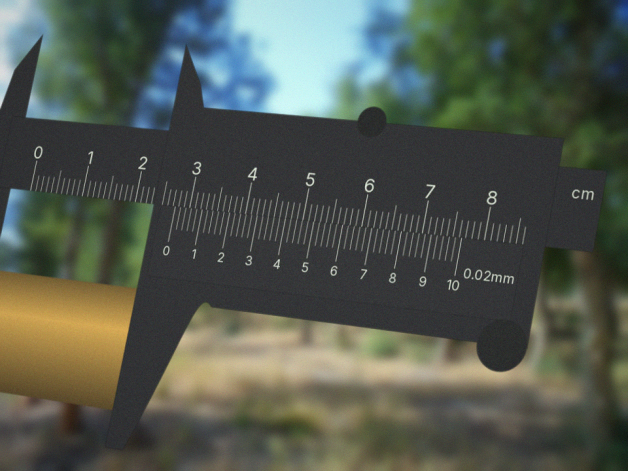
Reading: 27.4 mm
